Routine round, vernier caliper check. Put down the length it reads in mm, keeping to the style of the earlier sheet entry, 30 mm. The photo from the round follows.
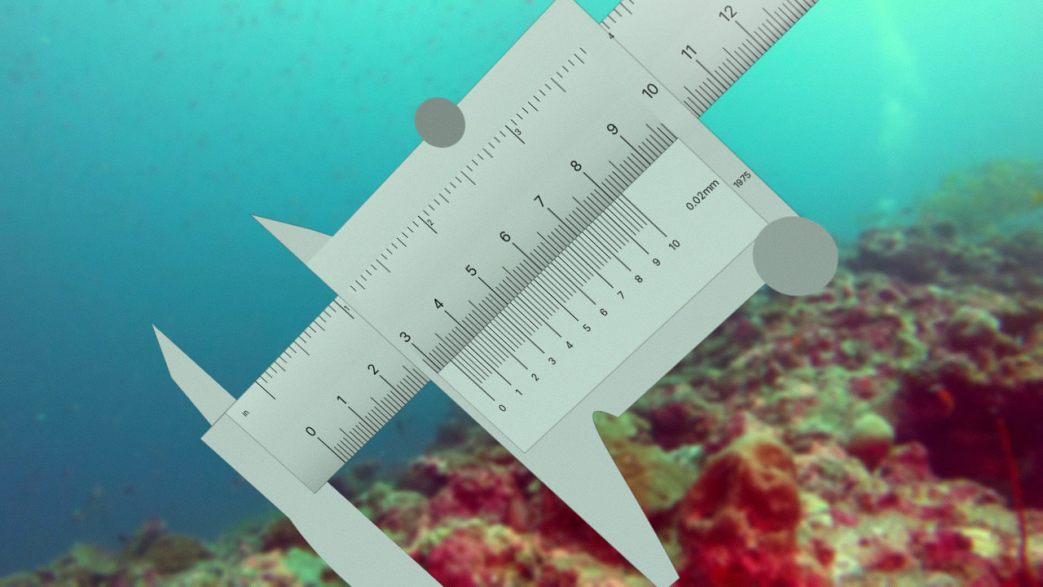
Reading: 33.0 mm
